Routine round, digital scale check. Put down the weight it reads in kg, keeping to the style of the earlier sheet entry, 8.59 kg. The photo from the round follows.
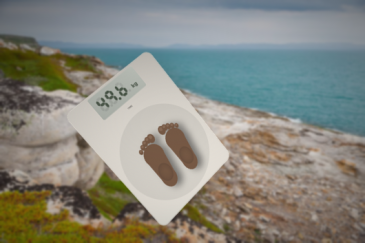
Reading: 49.6 kg
